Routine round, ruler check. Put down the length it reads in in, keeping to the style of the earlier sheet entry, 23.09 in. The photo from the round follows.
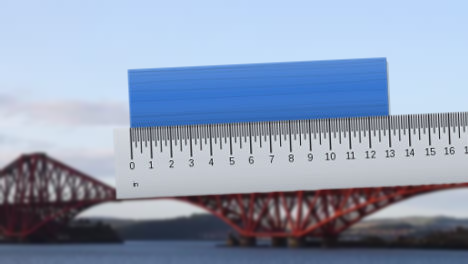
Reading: 13 in
